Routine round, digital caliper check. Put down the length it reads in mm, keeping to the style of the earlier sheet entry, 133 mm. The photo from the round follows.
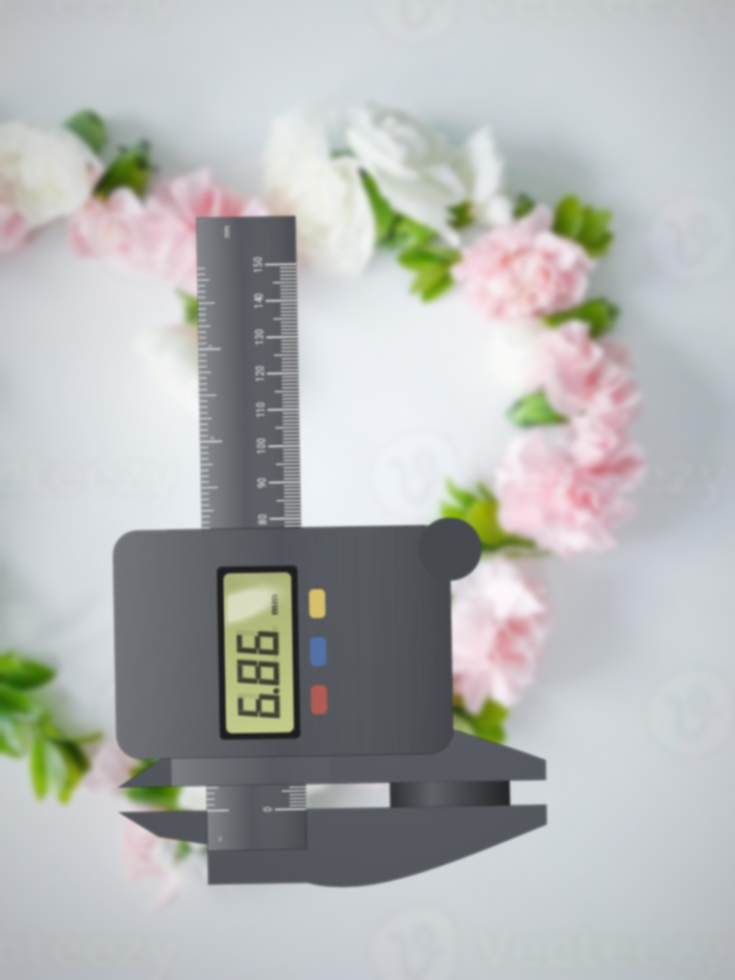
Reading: 6.86 mm
